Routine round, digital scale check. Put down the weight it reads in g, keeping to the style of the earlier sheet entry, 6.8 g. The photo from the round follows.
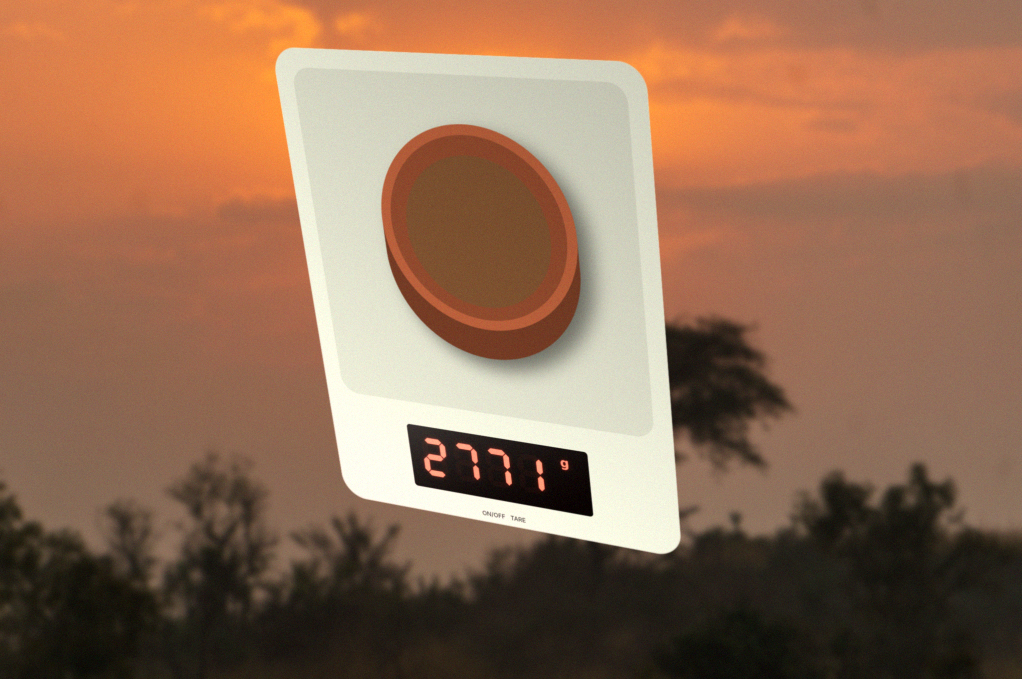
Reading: 2771 g
